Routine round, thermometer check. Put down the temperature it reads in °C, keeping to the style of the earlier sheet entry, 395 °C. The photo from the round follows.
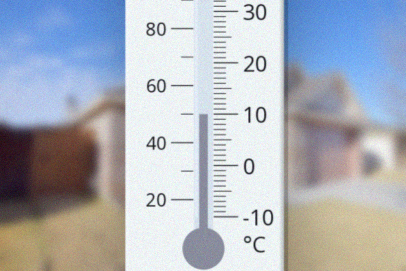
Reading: 10 °C
